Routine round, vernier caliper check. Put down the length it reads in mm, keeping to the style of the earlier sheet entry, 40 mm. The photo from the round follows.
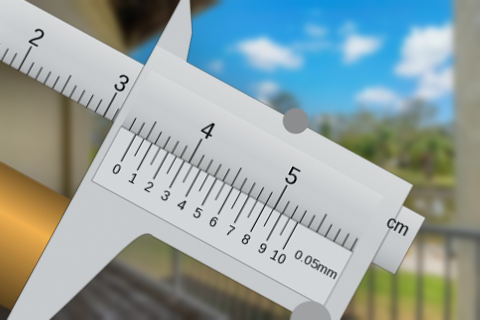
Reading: 33.8 mm
